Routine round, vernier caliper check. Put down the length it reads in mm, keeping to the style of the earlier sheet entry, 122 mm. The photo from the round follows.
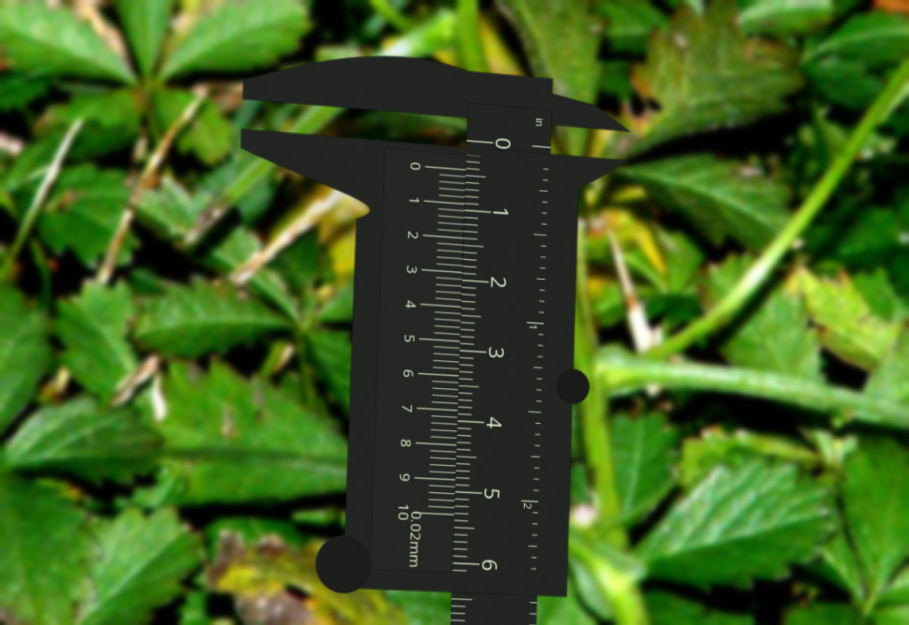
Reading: 4.2 mm
